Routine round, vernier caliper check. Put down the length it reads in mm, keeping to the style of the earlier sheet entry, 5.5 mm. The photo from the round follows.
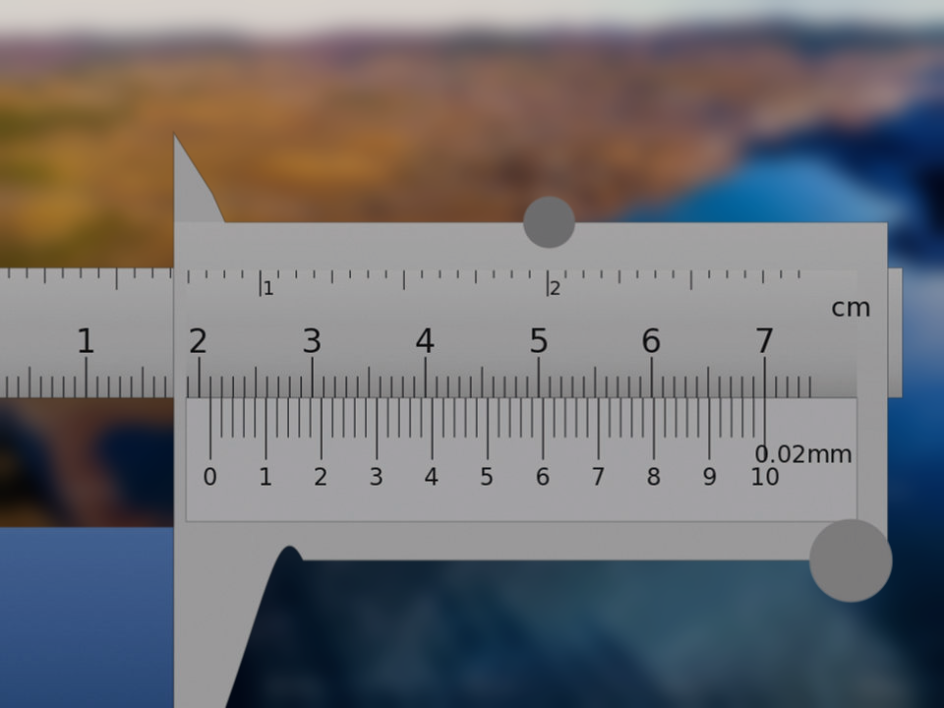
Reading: 21.0 mm
